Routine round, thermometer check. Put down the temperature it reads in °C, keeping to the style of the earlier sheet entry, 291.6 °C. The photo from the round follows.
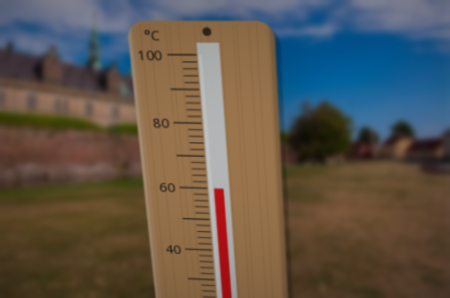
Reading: 60 °C
